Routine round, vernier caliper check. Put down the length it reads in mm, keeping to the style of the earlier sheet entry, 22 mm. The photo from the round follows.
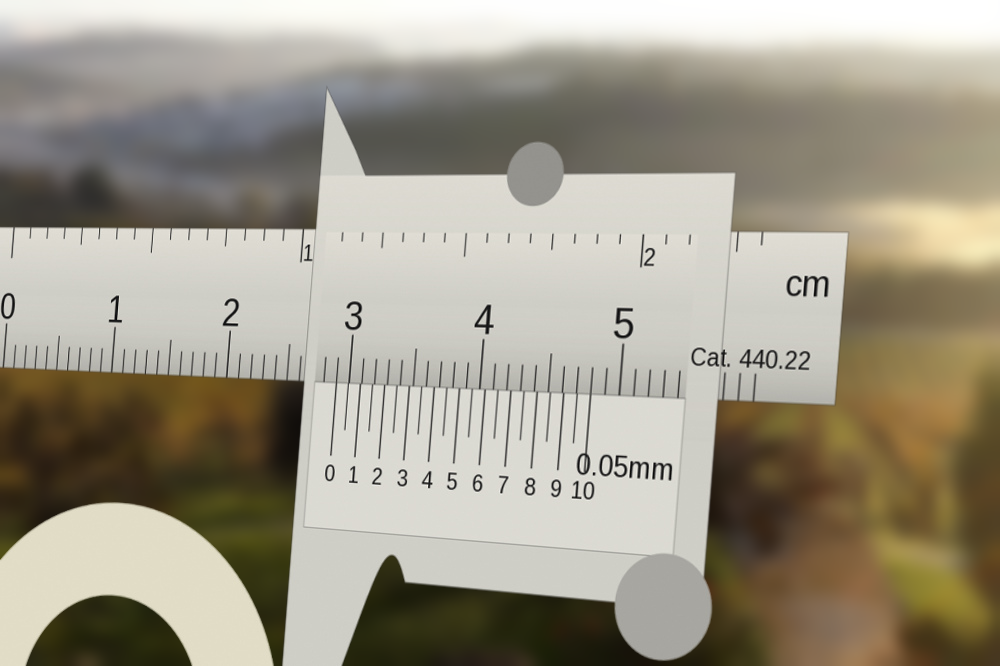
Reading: 29.0 mm
